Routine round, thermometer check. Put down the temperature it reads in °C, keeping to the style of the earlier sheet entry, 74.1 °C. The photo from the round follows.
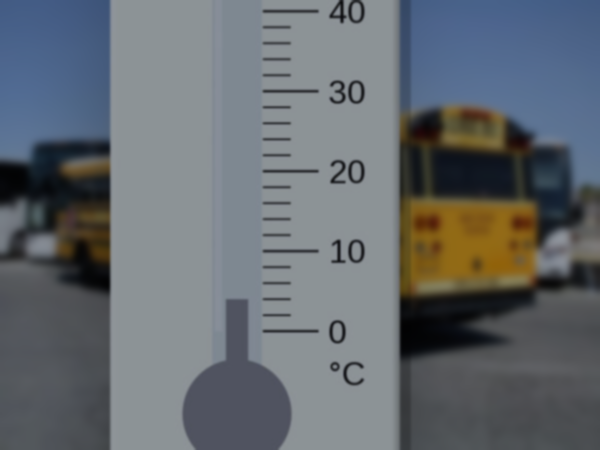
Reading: 4 °C
